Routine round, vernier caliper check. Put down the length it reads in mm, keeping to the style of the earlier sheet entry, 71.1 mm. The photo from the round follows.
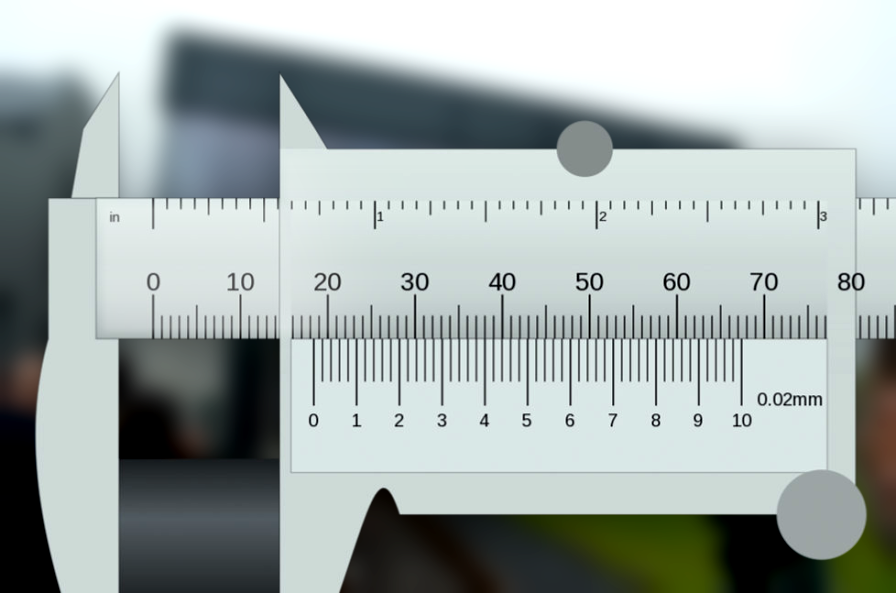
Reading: 18.4 mm
